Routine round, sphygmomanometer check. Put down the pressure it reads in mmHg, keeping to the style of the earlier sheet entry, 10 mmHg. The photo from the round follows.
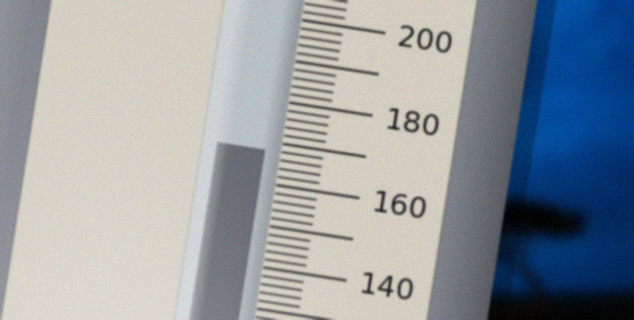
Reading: 168 mmHg
